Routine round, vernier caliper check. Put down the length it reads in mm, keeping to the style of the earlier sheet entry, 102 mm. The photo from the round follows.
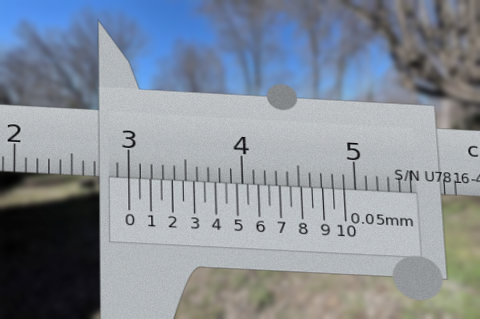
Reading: 30.0 mm
